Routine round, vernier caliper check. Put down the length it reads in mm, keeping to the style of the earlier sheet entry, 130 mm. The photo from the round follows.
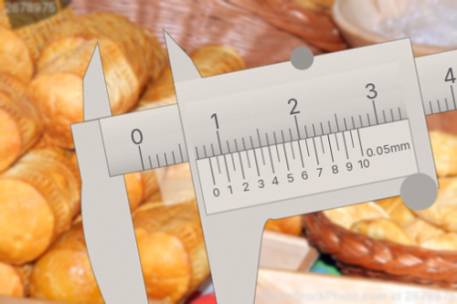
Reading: 8.4 mm
